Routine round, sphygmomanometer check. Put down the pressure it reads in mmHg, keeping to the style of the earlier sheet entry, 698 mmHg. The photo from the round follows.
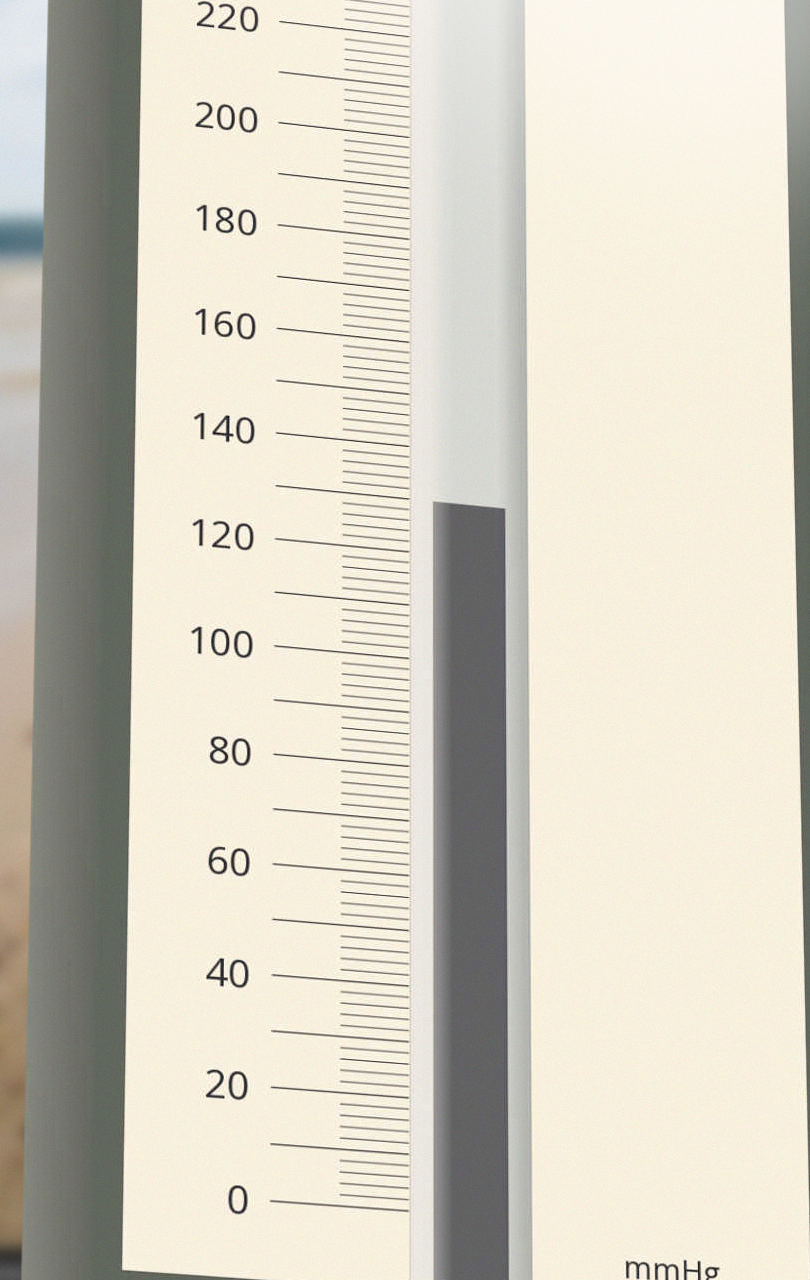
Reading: 130 mmHg
